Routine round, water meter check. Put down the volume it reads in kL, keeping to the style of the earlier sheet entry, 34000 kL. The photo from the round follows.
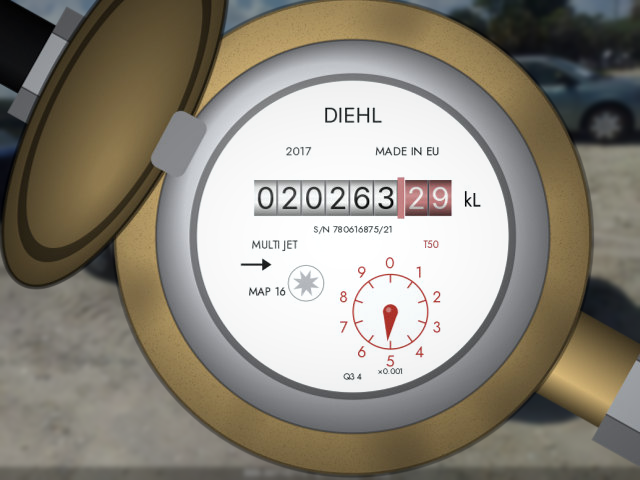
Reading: 20263.295 kL
